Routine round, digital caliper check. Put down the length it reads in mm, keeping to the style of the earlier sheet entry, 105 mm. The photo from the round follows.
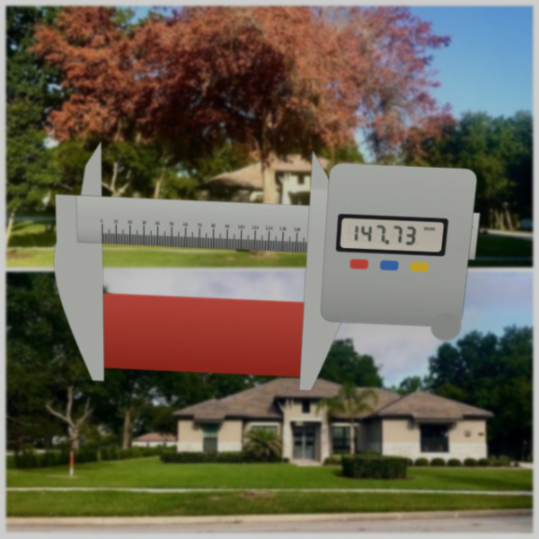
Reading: 147.73 mm
